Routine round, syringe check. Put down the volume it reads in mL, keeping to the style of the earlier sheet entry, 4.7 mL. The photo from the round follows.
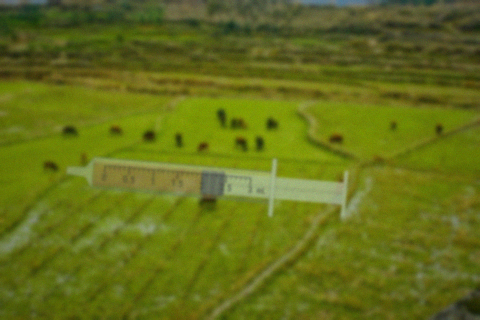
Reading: 2 mL
